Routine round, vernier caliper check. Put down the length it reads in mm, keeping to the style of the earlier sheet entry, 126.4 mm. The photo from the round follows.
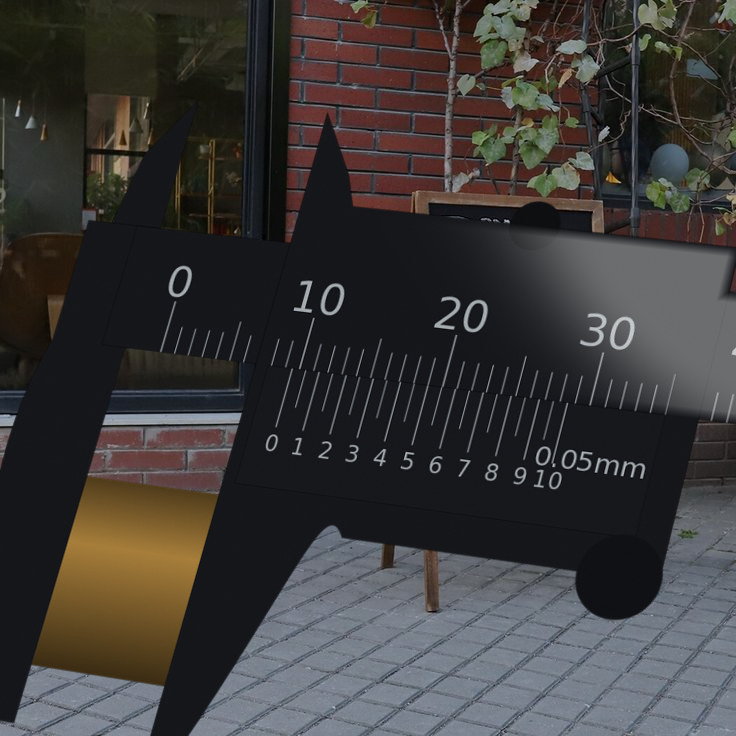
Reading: 9.5 mm
